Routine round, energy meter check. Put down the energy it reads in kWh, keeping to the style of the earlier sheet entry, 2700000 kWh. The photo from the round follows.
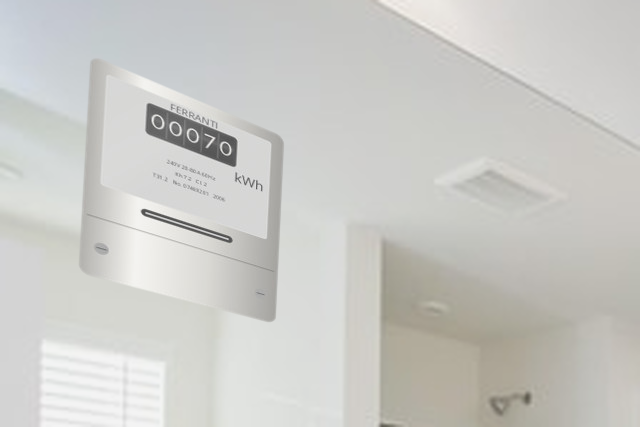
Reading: 70 kWh
